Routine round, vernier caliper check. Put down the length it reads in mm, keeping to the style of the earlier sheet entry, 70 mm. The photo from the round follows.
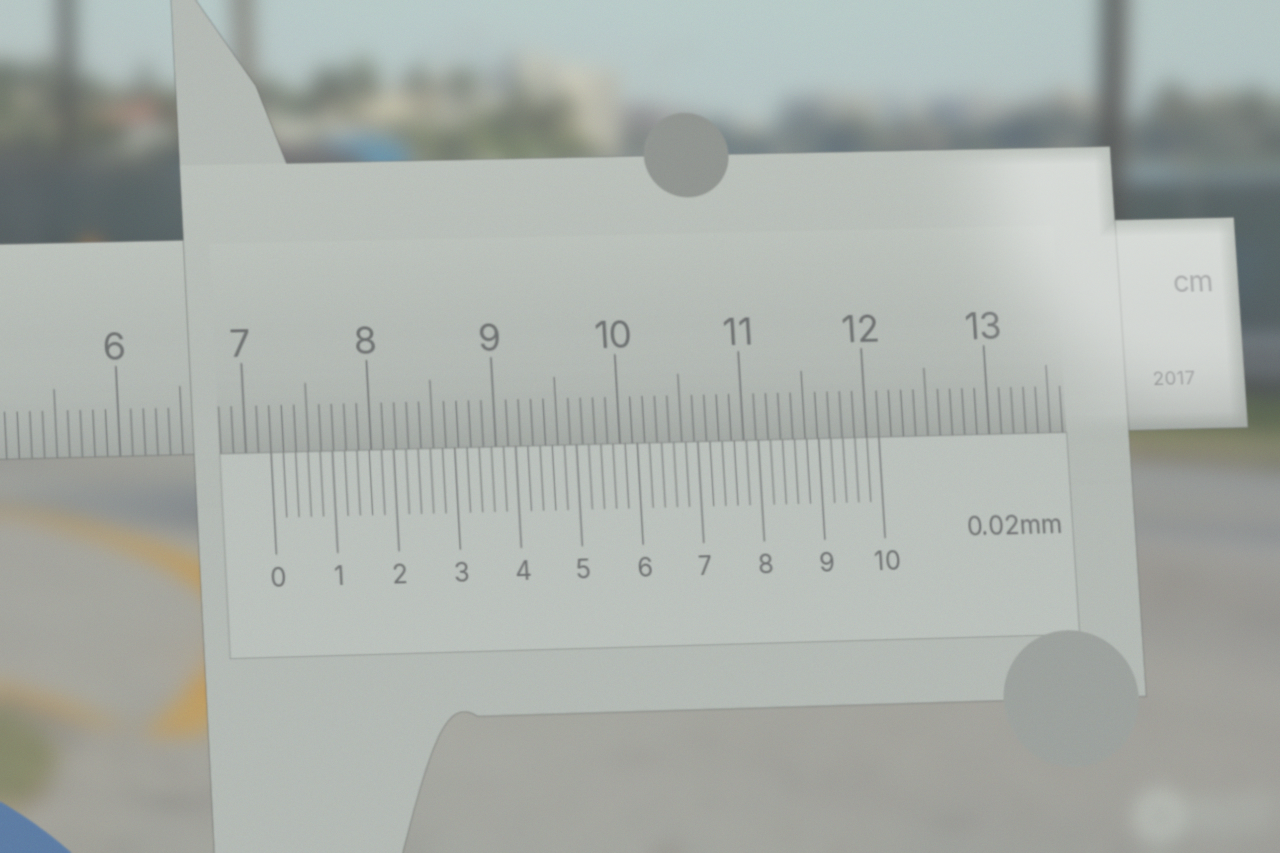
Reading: 72.0 mm
